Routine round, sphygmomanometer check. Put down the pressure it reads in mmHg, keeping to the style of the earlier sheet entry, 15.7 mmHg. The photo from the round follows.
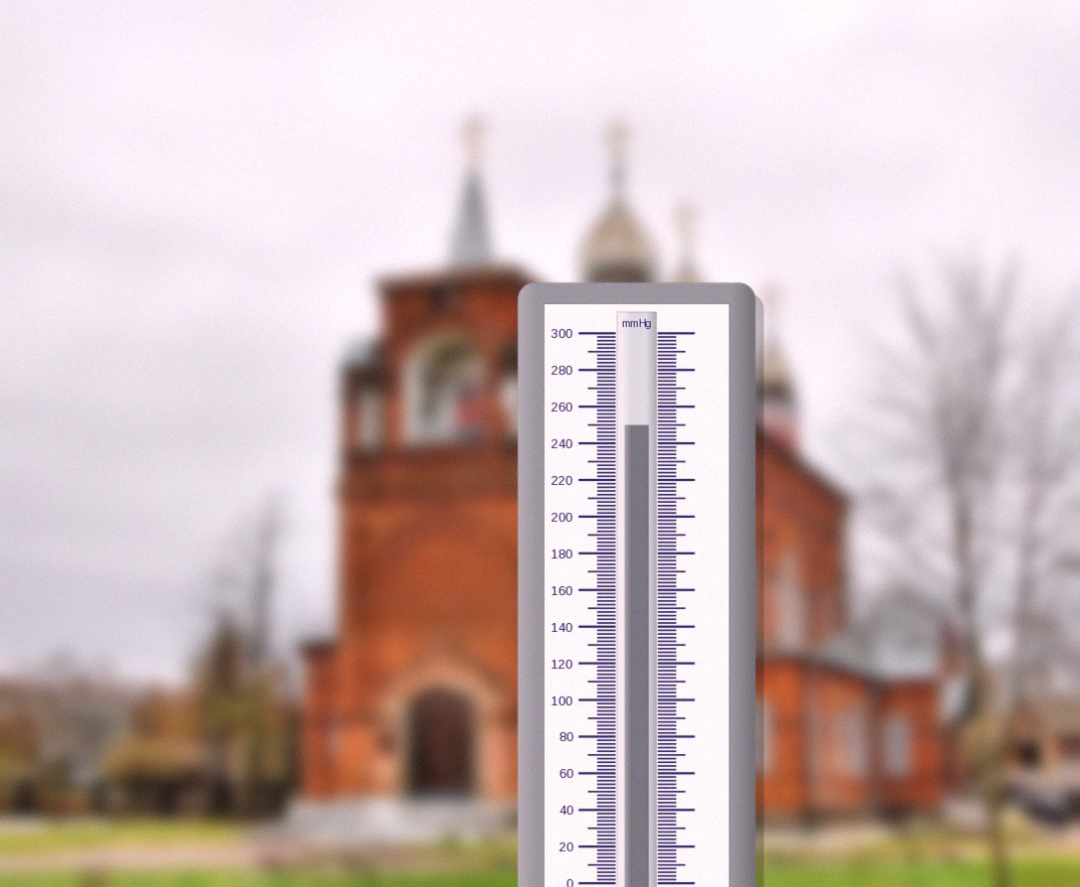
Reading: 250 mmHg
